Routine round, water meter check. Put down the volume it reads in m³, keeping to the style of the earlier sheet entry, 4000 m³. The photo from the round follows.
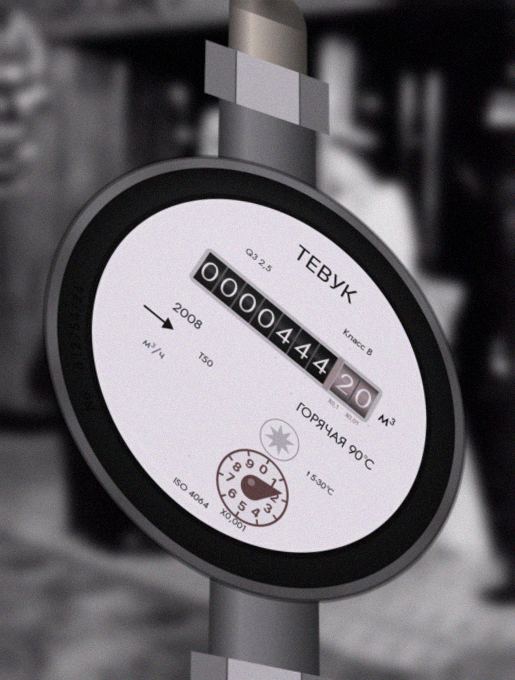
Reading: 444.201 m³
